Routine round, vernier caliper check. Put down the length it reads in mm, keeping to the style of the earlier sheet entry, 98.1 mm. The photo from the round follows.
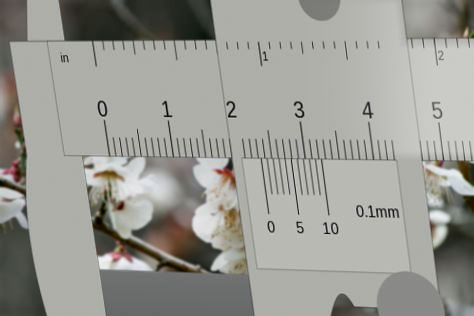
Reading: 23.4 mm
